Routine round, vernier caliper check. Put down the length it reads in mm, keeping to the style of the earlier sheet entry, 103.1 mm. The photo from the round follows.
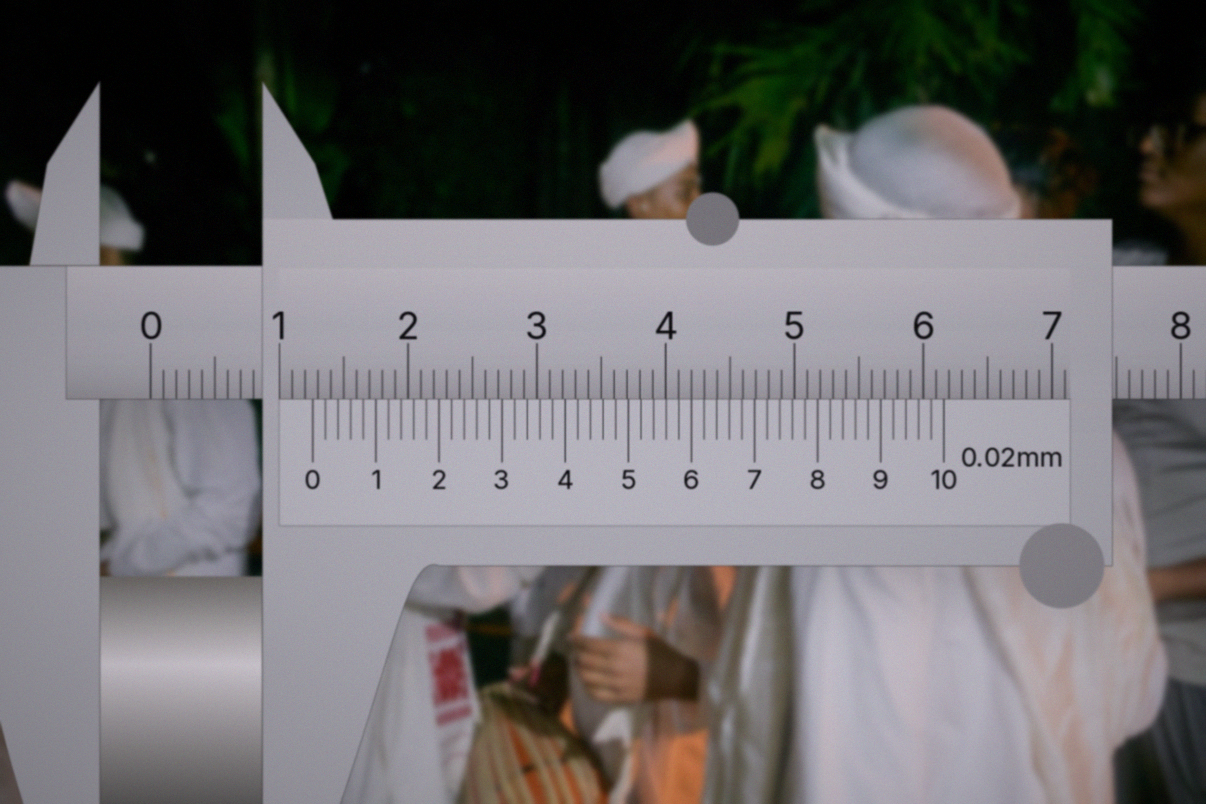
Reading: 12.6 mm
